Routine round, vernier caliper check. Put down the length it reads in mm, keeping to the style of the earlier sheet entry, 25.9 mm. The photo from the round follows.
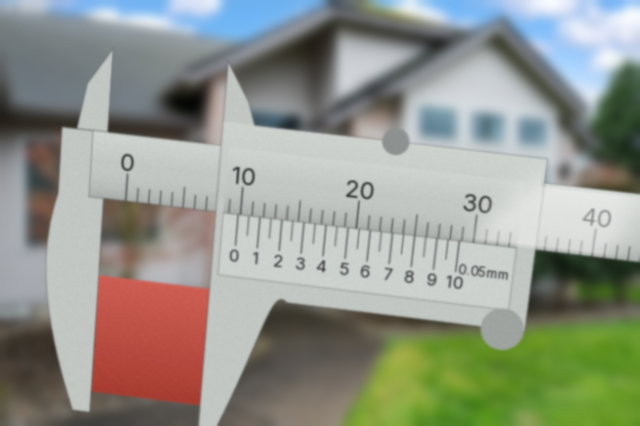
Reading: 9.8 mm
